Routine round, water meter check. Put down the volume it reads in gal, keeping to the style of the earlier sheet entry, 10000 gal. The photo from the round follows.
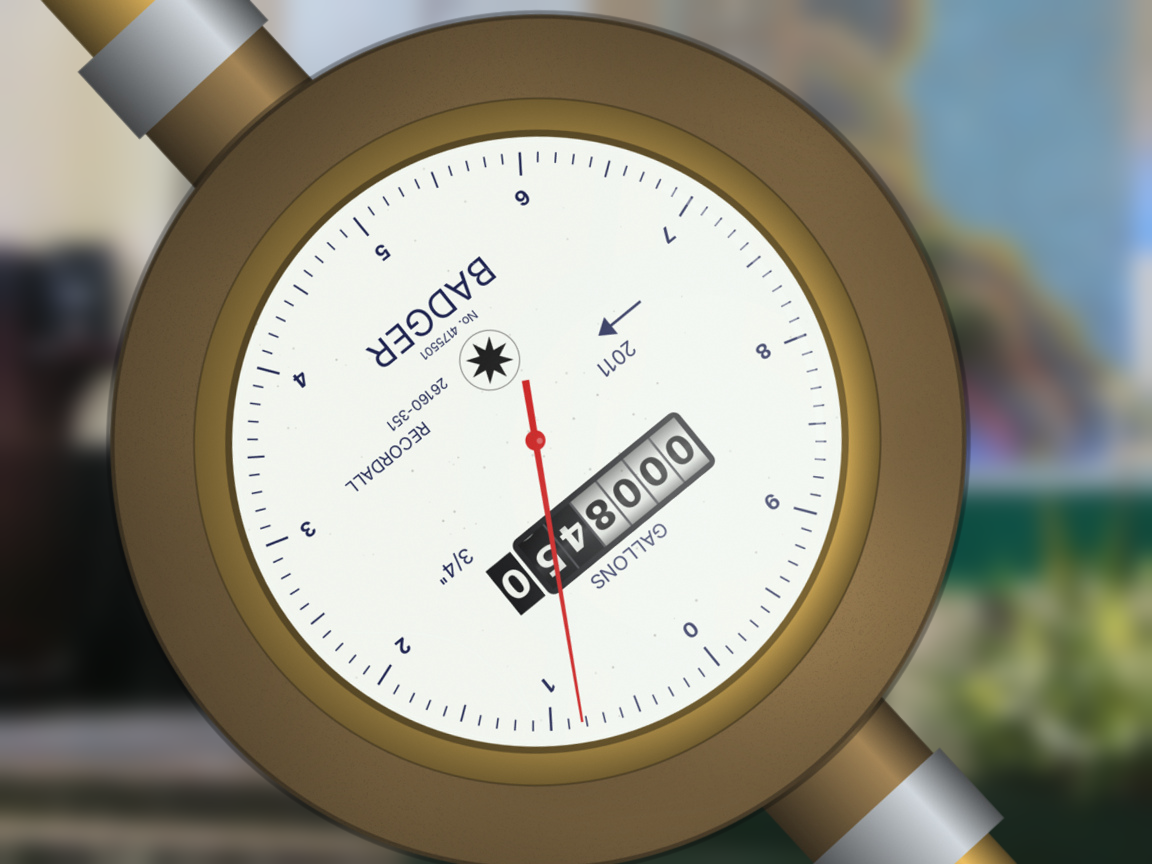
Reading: 8450.8 gal
